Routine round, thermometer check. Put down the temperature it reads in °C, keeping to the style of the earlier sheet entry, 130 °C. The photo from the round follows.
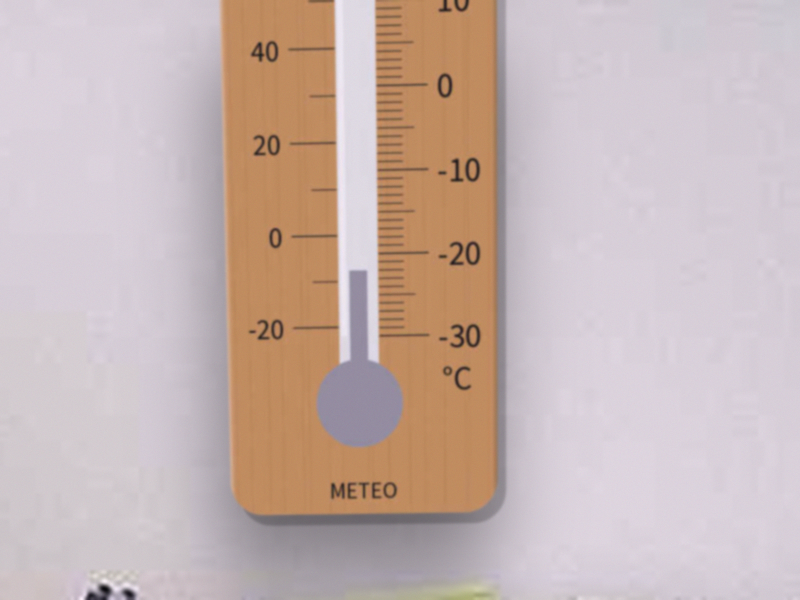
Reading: -22 °C
